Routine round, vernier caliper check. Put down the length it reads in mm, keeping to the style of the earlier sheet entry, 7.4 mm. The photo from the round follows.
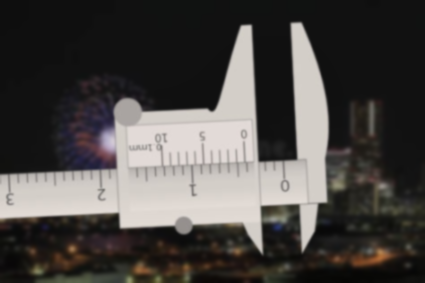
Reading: 4.2 mm
